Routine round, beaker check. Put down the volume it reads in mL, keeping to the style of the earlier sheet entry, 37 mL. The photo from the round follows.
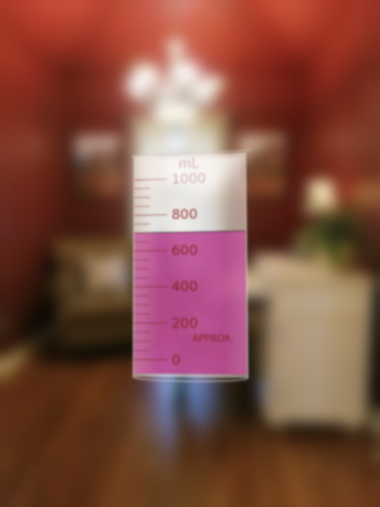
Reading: 700 mL
